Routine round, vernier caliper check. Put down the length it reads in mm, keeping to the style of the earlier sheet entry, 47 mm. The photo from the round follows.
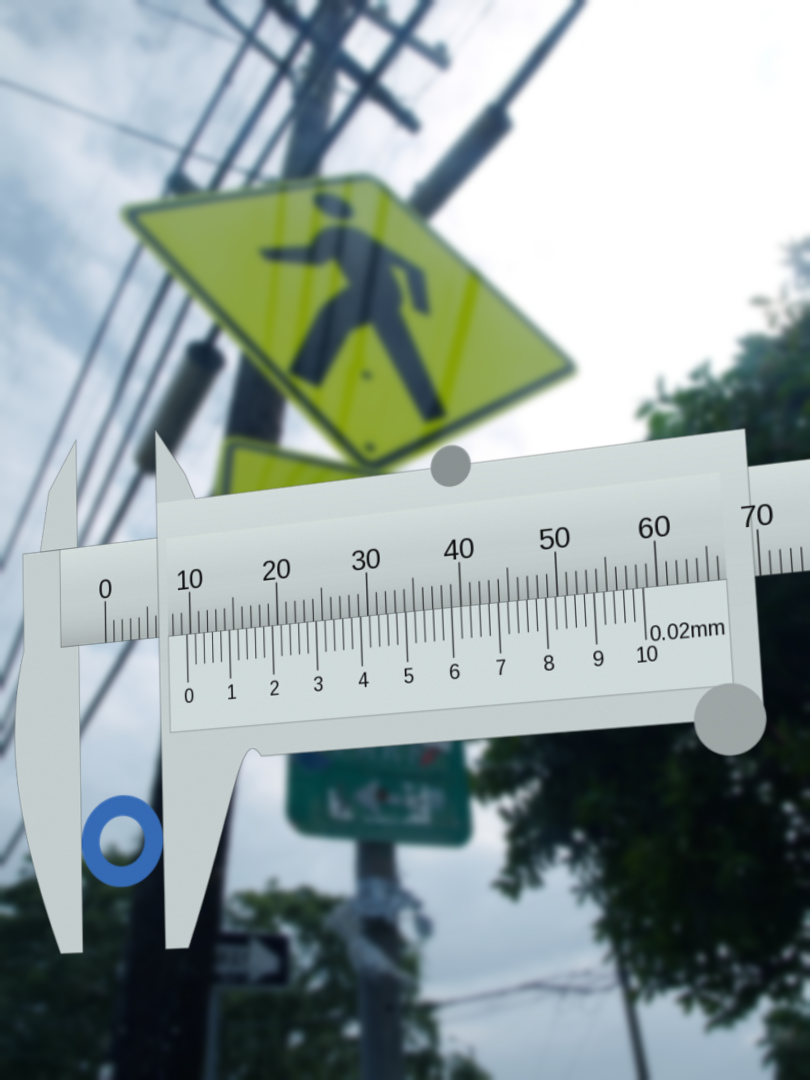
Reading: 9.6 mm
